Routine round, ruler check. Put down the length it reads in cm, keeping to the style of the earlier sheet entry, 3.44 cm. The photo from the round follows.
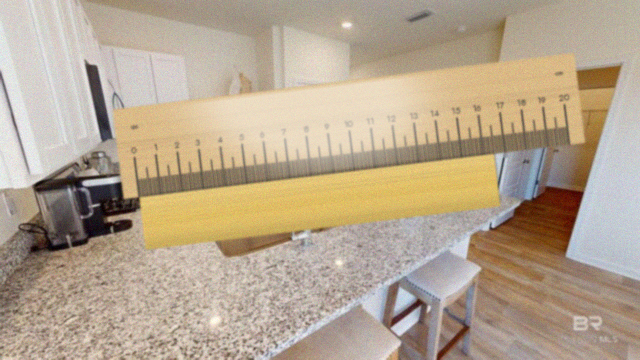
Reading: 16.5 cm
